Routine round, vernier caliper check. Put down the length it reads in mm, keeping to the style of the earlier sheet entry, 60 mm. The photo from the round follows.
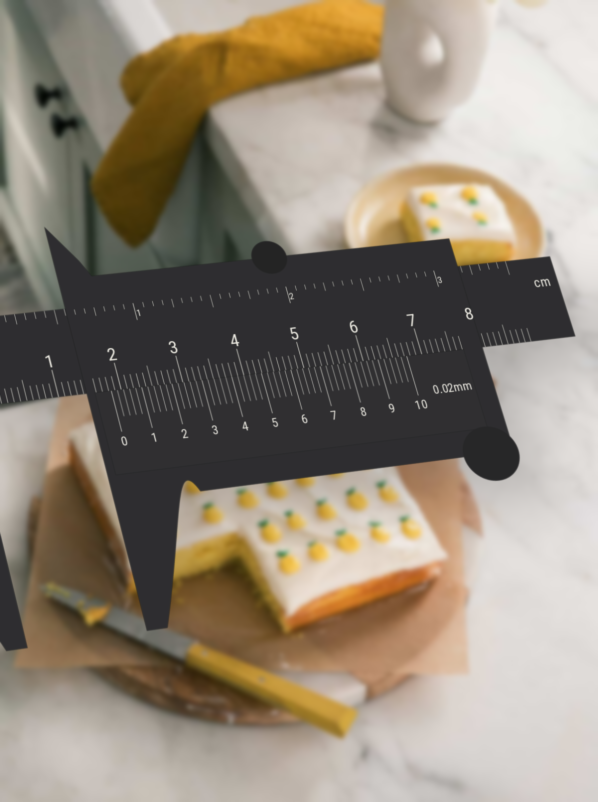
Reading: 18.4 mm
